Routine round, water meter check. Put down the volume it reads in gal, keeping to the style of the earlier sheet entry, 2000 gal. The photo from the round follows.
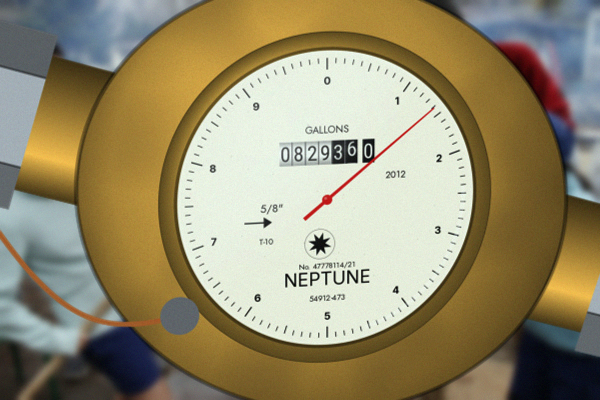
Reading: 829361.4 gal
